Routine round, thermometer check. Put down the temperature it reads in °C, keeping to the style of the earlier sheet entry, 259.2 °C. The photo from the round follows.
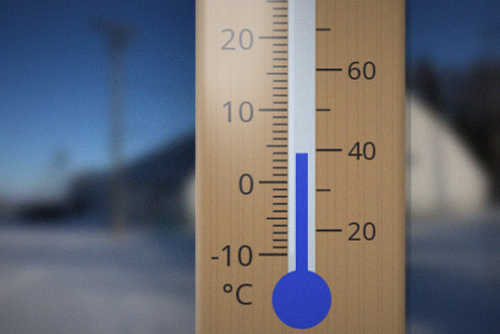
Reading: 4 °C
